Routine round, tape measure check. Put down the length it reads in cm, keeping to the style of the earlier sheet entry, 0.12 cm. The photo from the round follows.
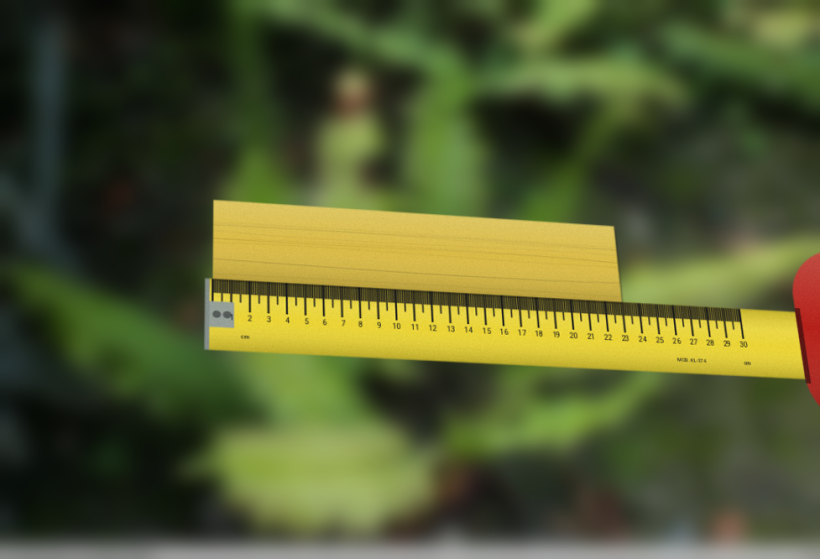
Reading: 23 cm
